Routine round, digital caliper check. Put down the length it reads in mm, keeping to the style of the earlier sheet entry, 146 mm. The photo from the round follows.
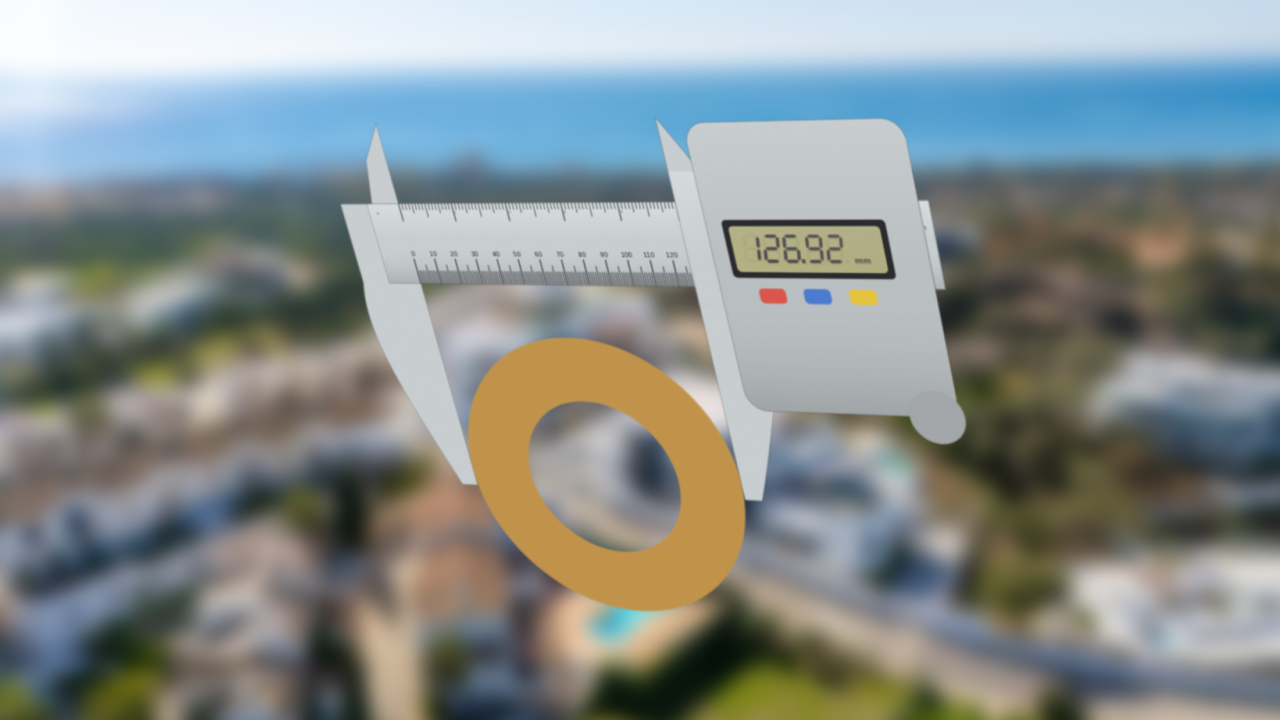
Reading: 126.92 mm
